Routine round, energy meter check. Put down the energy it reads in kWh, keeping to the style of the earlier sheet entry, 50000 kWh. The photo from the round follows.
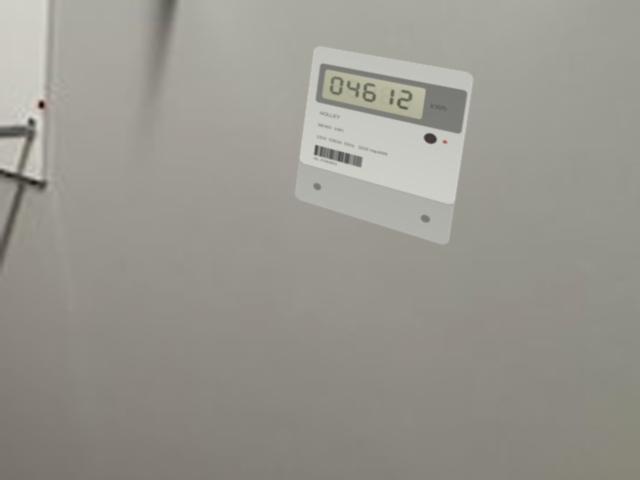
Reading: 4612 kWh
